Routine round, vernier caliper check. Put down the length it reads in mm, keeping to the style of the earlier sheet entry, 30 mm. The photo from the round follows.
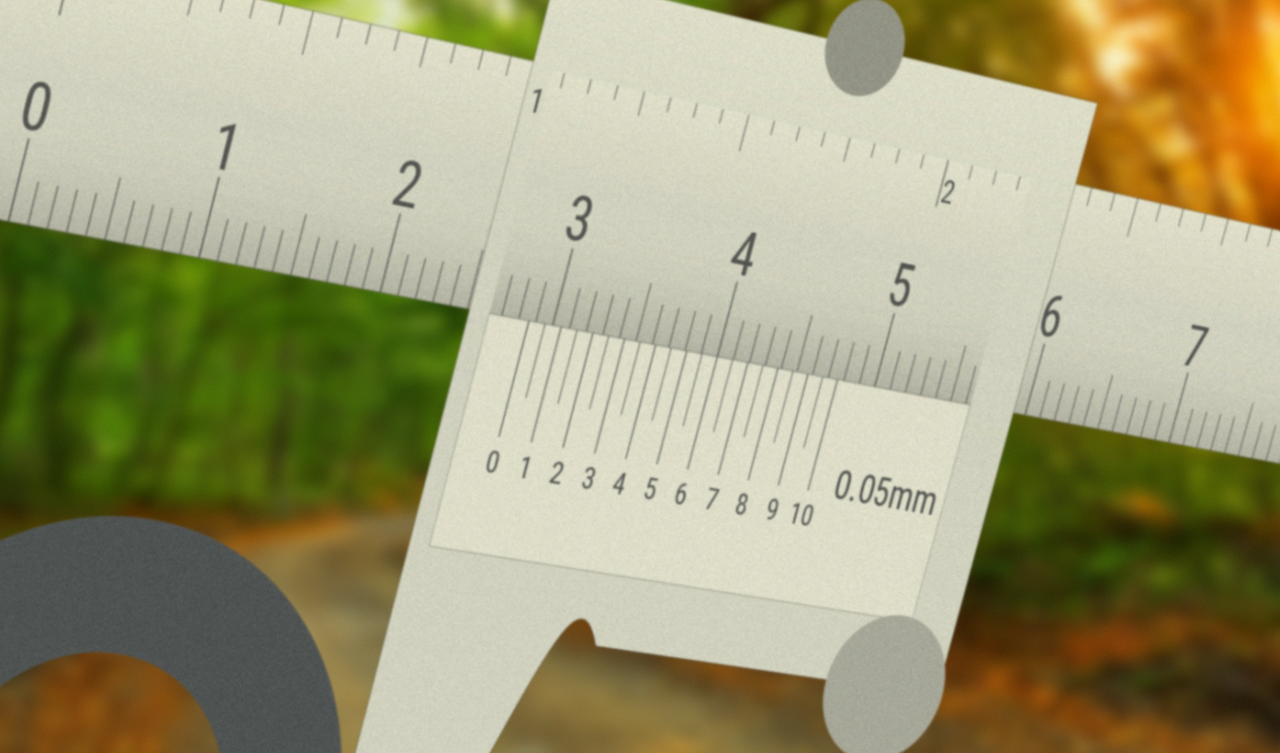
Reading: 28.6 mm
